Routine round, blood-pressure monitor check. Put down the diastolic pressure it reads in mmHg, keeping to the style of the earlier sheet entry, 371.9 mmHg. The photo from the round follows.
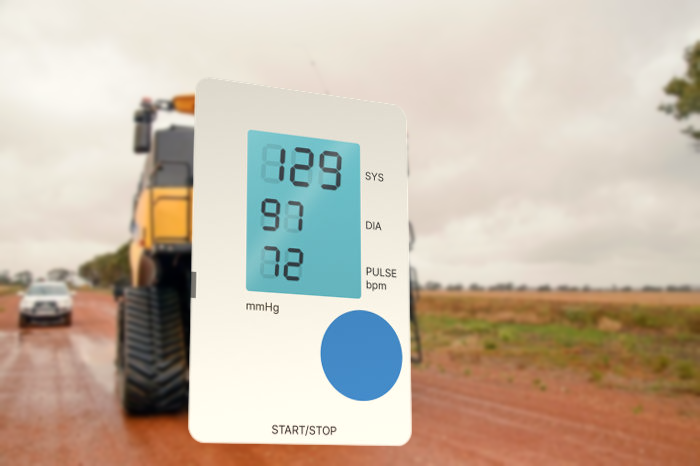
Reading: 97 mmHg
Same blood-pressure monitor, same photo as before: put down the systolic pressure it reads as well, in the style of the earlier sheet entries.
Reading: 129 mmHg
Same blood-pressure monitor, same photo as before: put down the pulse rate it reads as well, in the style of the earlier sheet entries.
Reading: 72 bpm
